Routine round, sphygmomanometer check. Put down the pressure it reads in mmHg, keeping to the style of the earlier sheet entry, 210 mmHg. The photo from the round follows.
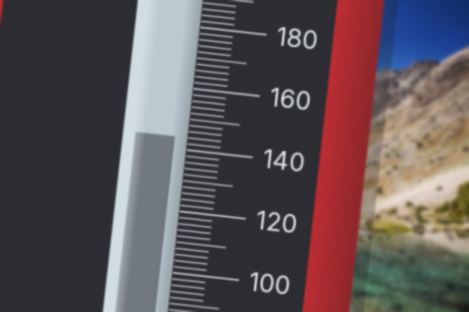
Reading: 144 mmHg
